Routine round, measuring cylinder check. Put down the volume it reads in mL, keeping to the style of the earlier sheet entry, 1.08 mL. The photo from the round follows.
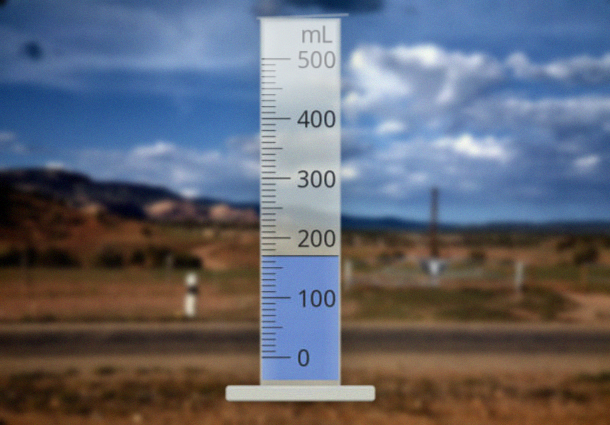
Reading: 170 mL
